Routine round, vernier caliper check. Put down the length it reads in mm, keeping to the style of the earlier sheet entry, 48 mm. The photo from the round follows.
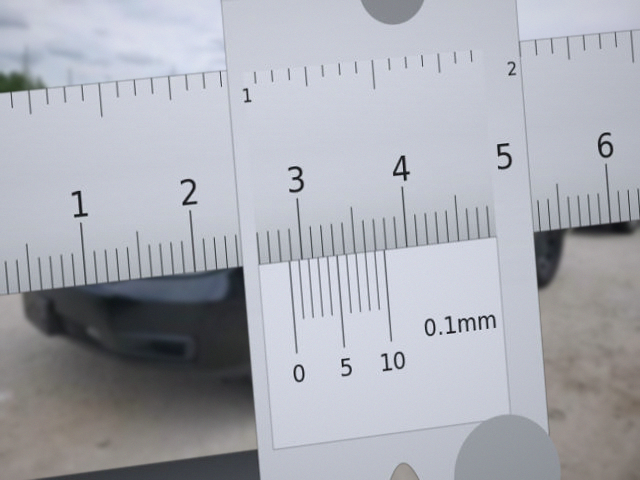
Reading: 28.8 mm
